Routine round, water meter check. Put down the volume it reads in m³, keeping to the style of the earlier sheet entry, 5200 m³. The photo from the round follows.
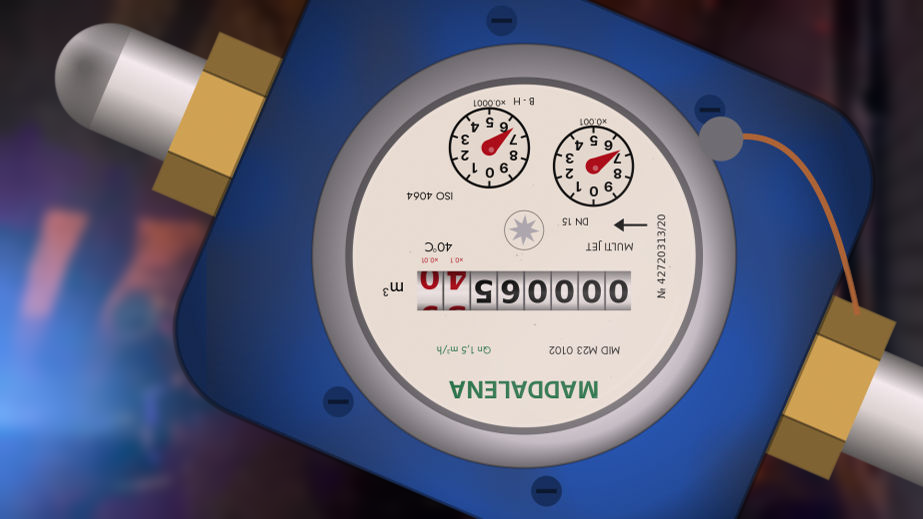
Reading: 65.3966 m³
